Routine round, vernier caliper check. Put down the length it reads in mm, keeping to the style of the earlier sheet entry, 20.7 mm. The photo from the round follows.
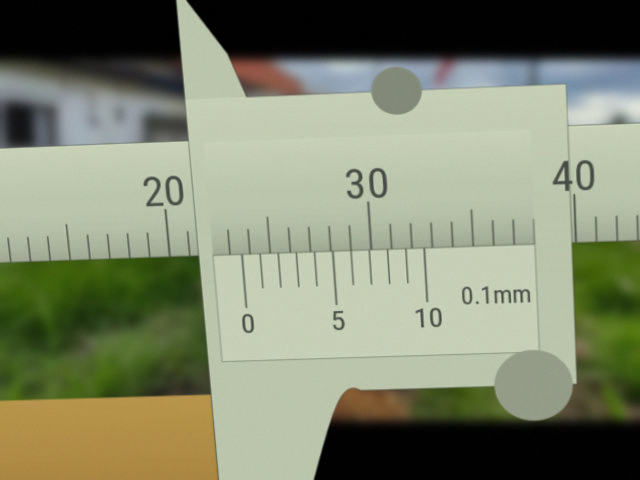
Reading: 23.6 mm
